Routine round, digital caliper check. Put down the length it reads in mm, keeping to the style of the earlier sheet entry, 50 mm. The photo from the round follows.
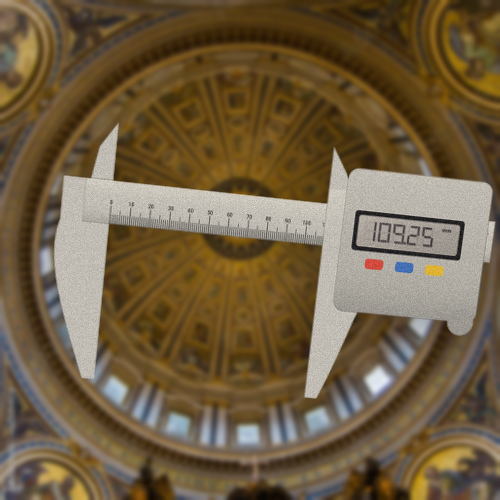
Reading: 109.25 mm
